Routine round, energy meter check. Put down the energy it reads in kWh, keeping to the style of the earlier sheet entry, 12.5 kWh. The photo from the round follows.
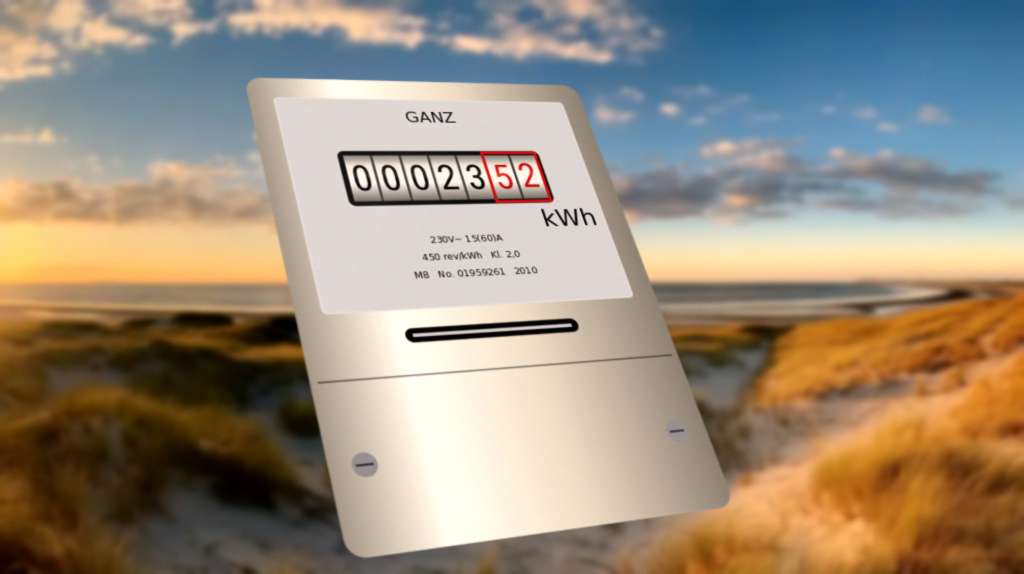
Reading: 23.52 kWh
